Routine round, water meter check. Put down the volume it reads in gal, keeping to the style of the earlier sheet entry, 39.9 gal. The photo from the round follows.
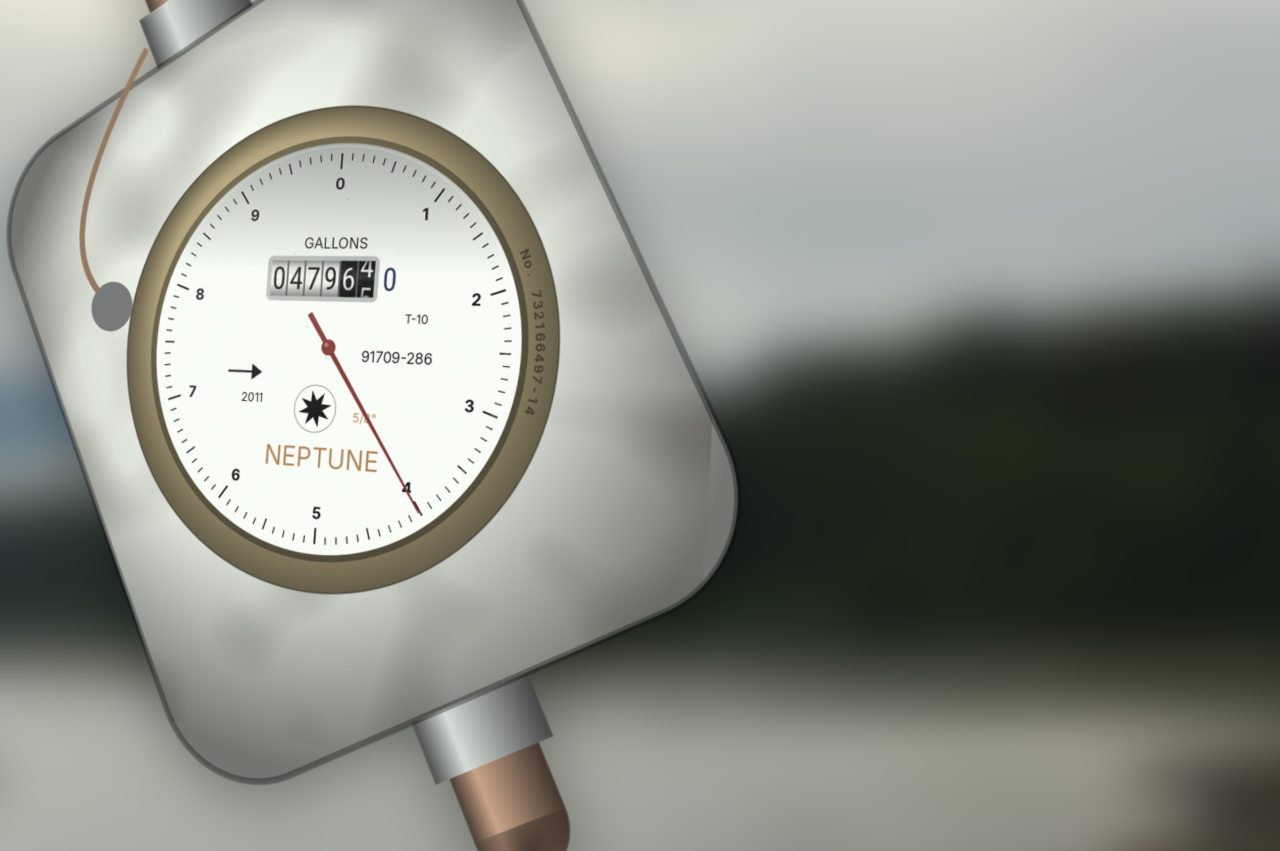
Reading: 479644.0 gal
